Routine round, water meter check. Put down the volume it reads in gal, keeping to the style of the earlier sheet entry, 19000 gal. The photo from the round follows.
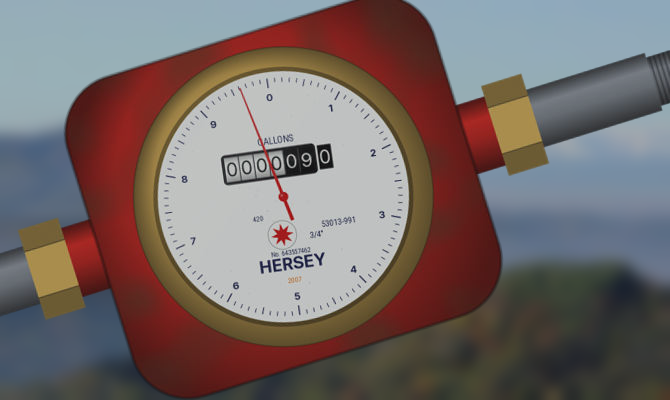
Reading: 89.6 gal
